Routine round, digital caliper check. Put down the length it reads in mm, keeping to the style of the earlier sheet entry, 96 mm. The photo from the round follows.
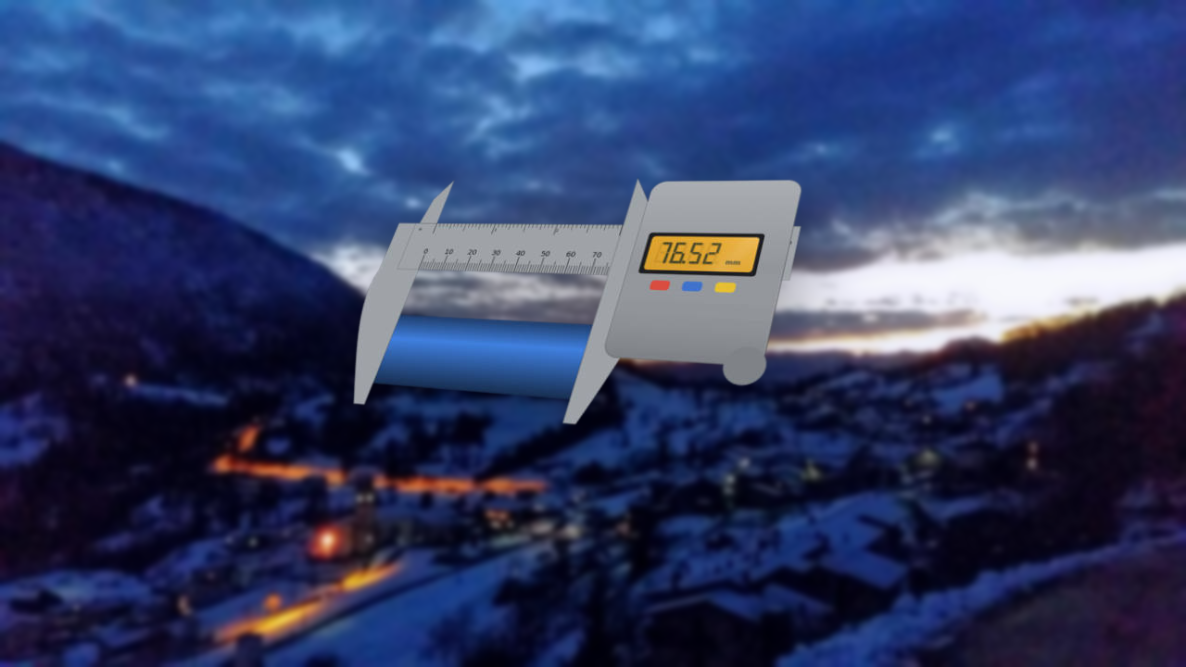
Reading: 76.52 mm
